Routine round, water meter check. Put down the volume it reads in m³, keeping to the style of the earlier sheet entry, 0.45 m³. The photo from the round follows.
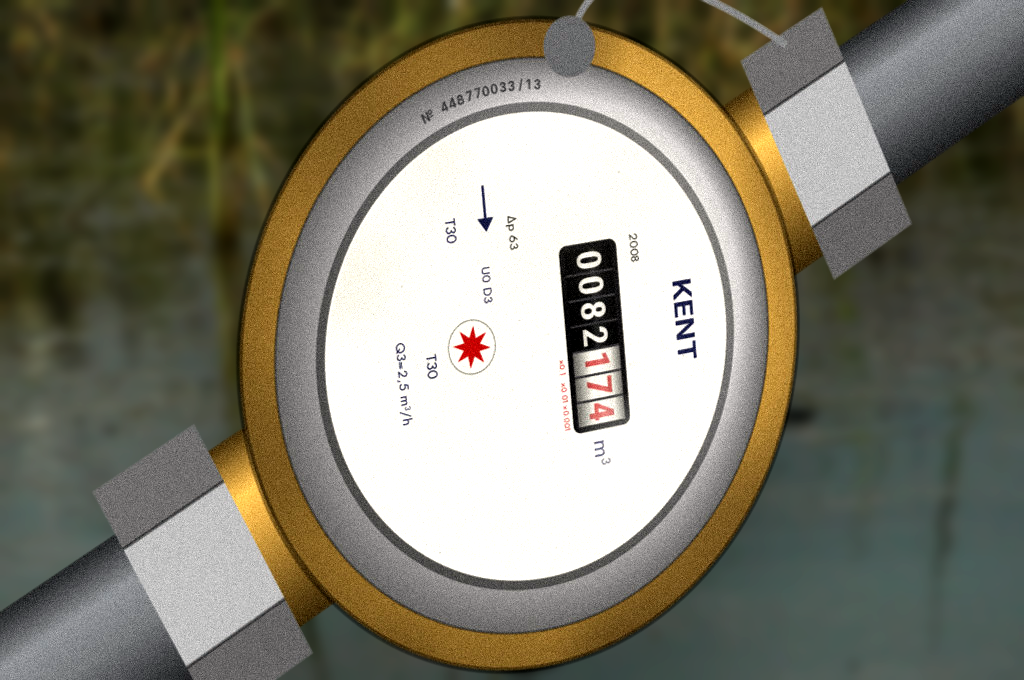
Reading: 82.174 m³
